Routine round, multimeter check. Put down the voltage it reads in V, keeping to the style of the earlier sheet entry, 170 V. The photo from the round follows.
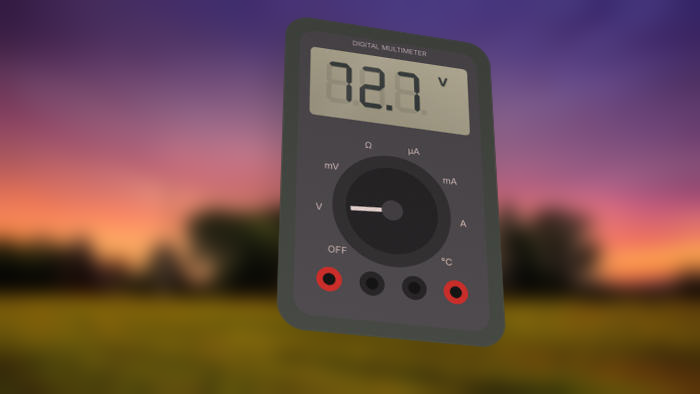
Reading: 72.7 V
